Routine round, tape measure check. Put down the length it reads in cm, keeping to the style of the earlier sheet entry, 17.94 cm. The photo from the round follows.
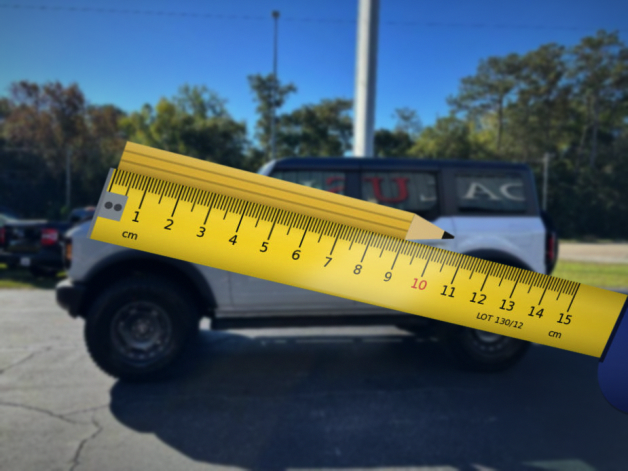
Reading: 10.5 cm
